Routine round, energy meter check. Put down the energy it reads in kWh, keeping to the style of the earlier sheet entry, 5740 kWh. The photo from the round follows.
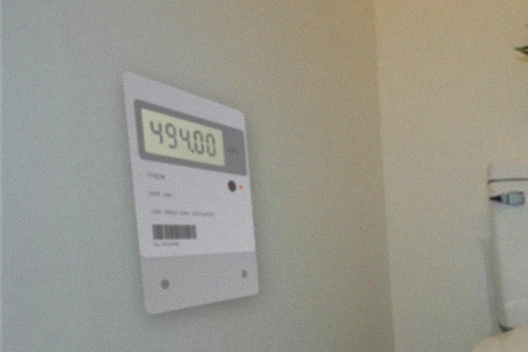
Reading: 494.00 kWh
